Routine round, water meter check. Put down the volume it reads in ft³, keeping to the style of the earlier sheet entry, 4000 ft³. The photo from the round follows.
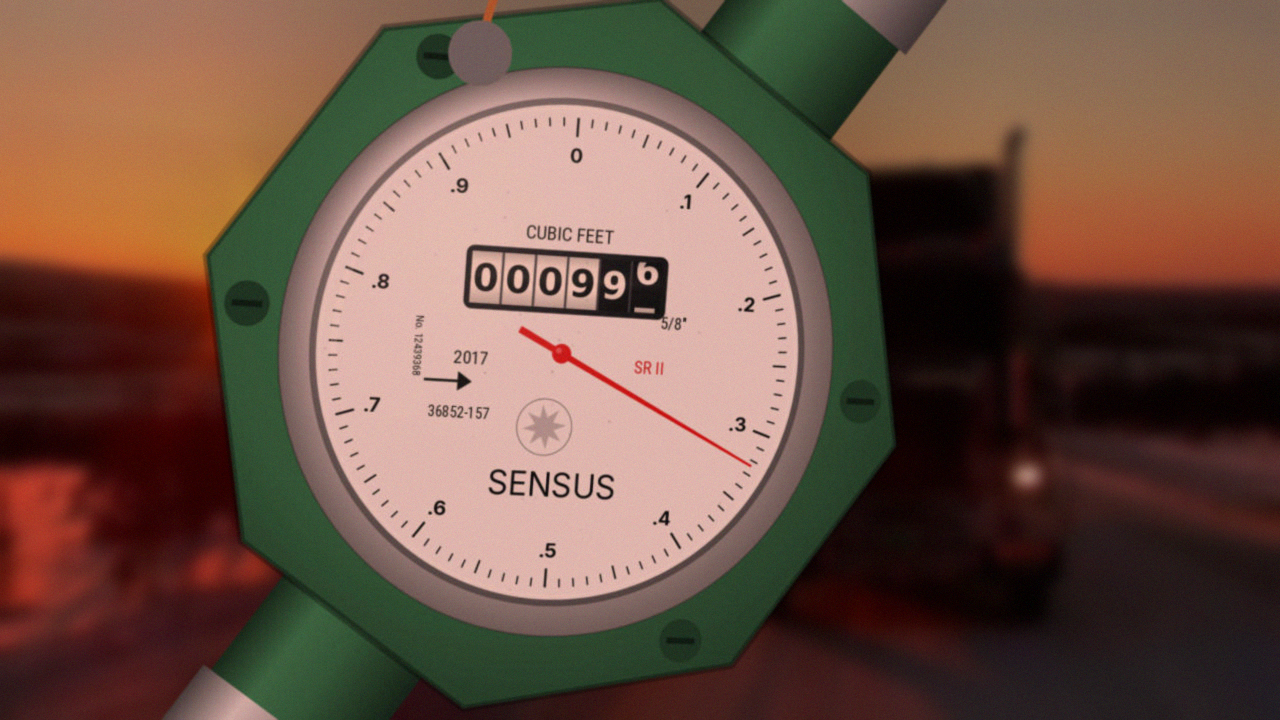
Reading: 996.32 ft³
